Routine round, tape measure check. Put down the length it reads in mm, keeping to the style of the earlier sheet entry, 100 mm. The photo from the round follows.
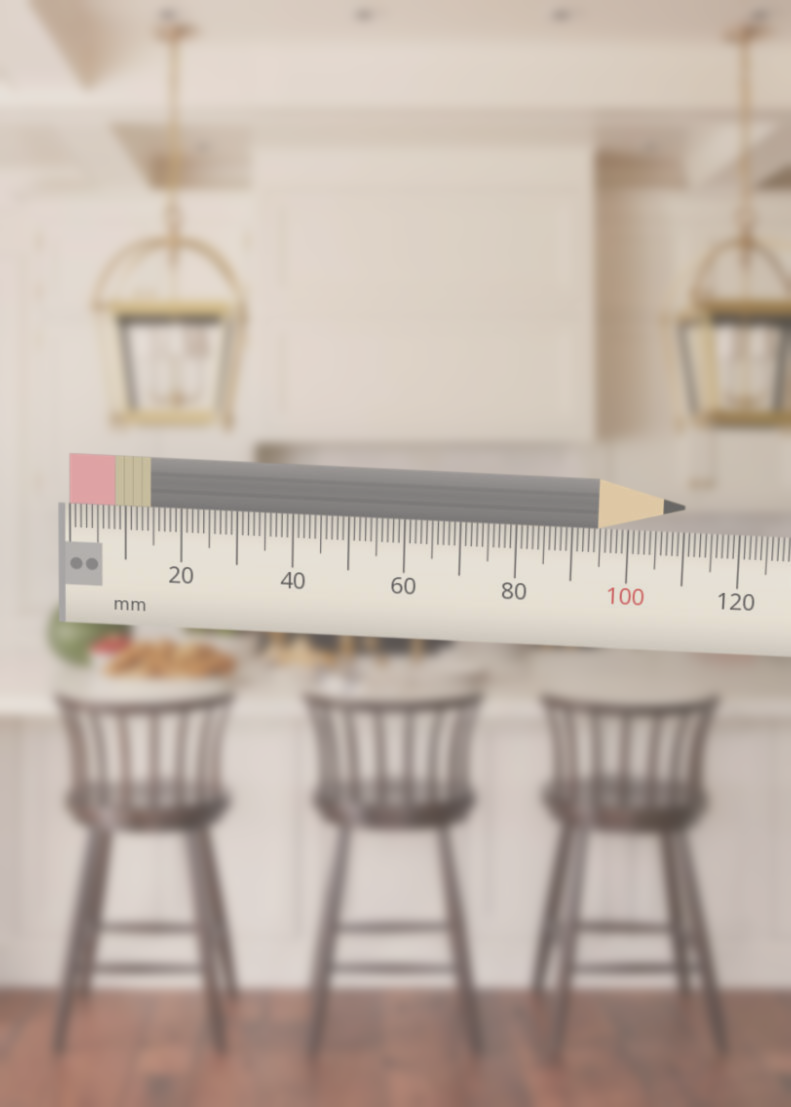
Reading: 110 mm
